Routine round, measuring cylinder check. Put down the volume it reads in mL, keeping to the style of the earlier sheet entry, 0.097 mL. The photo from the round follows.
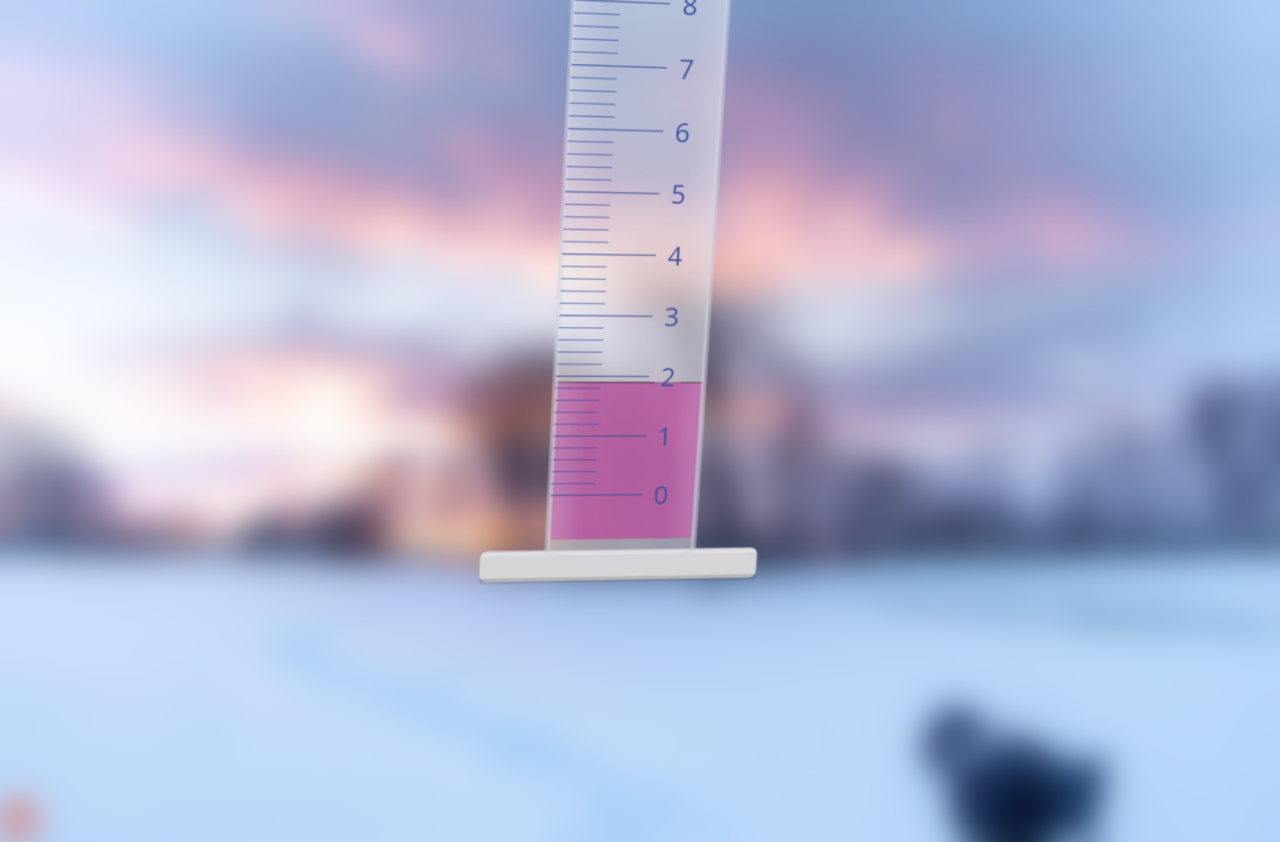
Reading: 1.9 mL
